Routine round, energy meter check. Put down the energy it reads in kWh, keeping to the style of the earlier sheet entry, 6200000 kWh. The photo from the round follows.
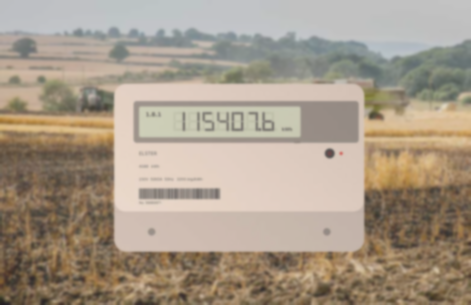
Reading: 115407.6 kWh
